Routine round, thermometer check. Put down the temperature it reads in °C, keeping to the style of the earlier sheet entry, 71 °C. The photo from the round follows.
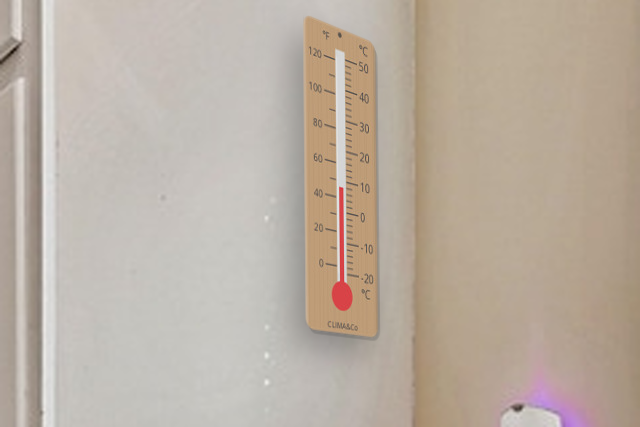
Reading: 8 °C
